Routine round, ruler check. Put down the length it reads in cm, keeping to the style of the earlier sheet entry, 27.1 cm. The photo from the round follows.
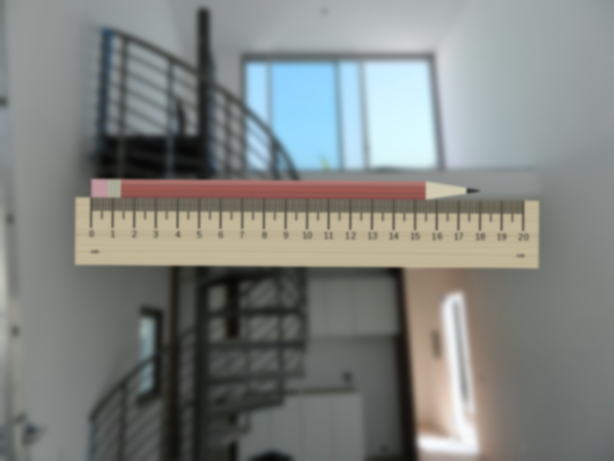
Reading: 18 cm
